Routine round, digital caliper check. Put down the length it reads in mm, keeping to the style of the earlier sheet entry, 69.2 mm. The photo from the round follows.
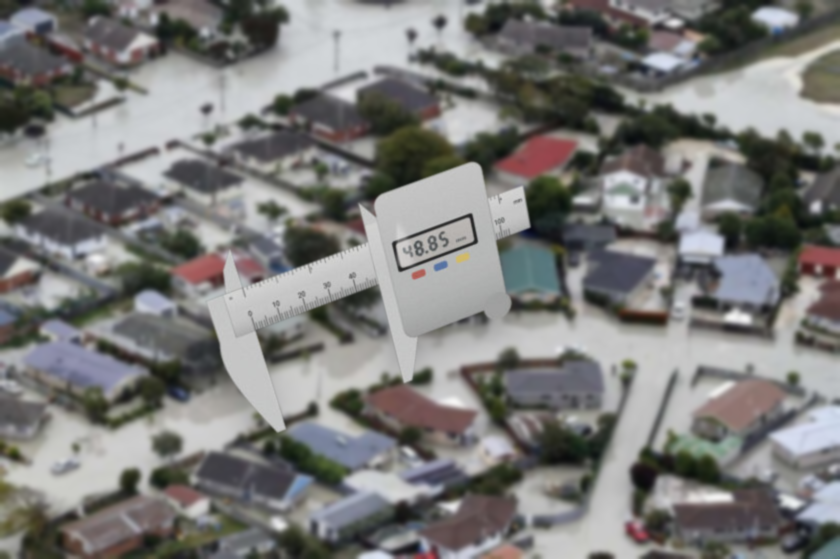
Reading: 48.85 mm
